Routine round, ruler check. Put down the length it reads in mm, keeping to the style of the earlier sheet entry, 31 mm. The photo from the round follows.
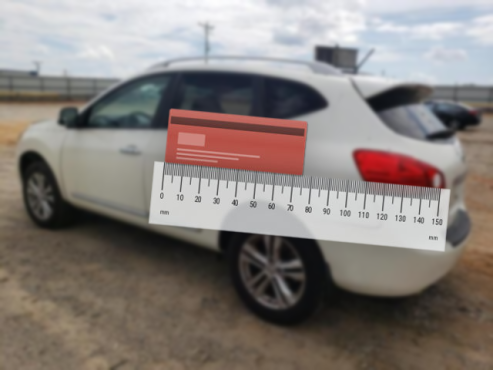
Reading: 75 mm
